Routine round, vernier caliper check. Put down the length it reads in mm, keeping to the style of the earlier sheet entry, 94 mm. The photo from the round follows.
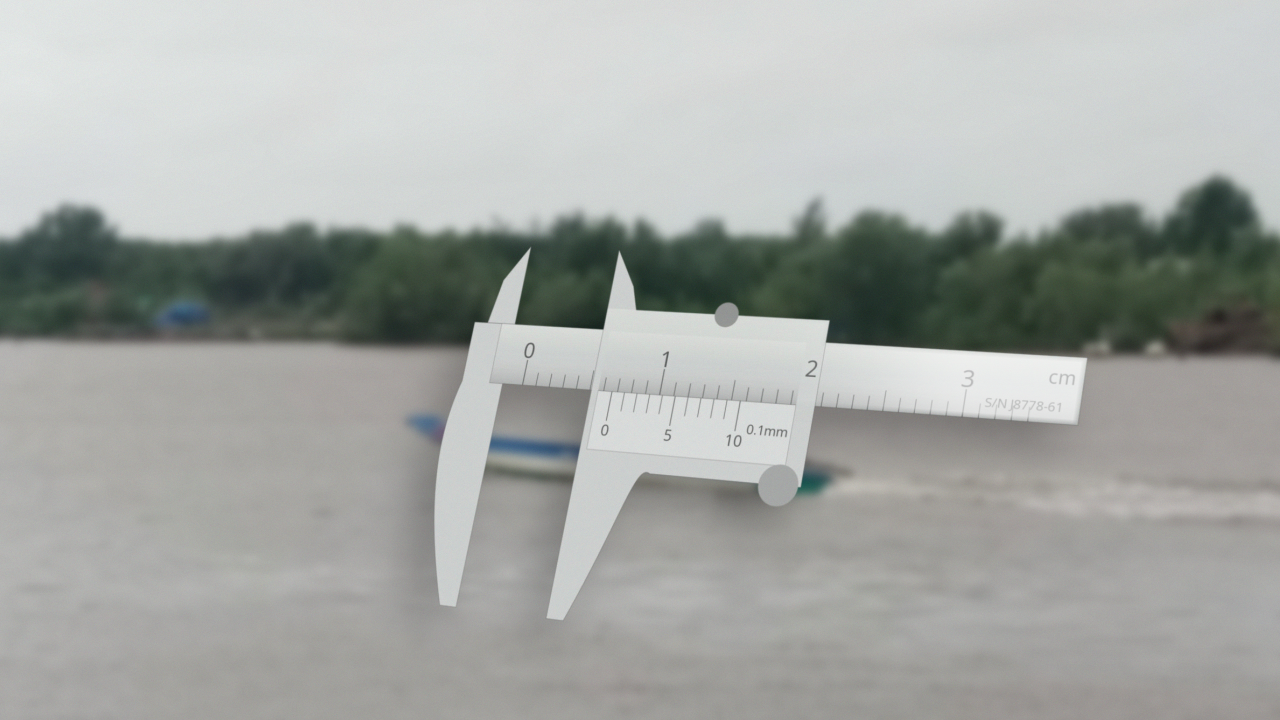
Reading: 6.6 mm
